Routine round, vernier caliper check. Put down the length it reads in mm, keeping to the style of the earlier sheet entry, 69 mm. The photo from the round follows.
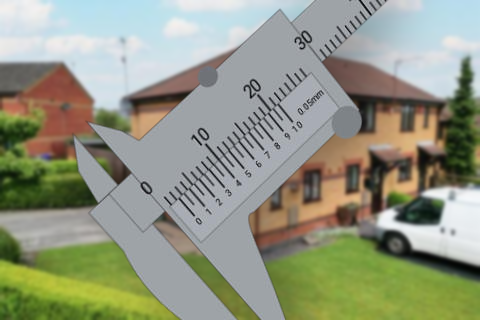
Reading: 2.4 mm
